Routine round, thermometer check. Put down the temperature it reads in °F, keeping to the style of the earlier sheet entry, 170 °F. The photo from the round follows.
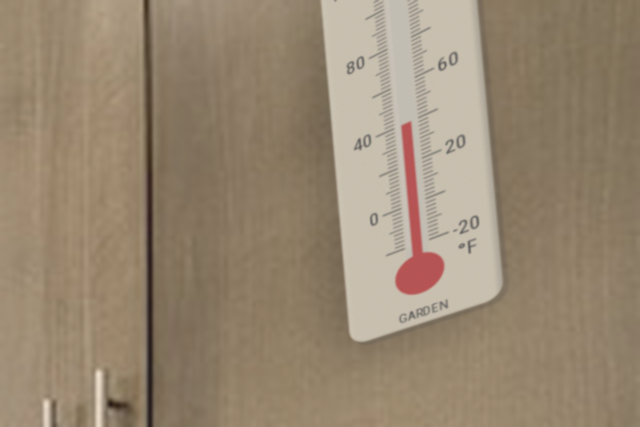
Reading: 40 °F
